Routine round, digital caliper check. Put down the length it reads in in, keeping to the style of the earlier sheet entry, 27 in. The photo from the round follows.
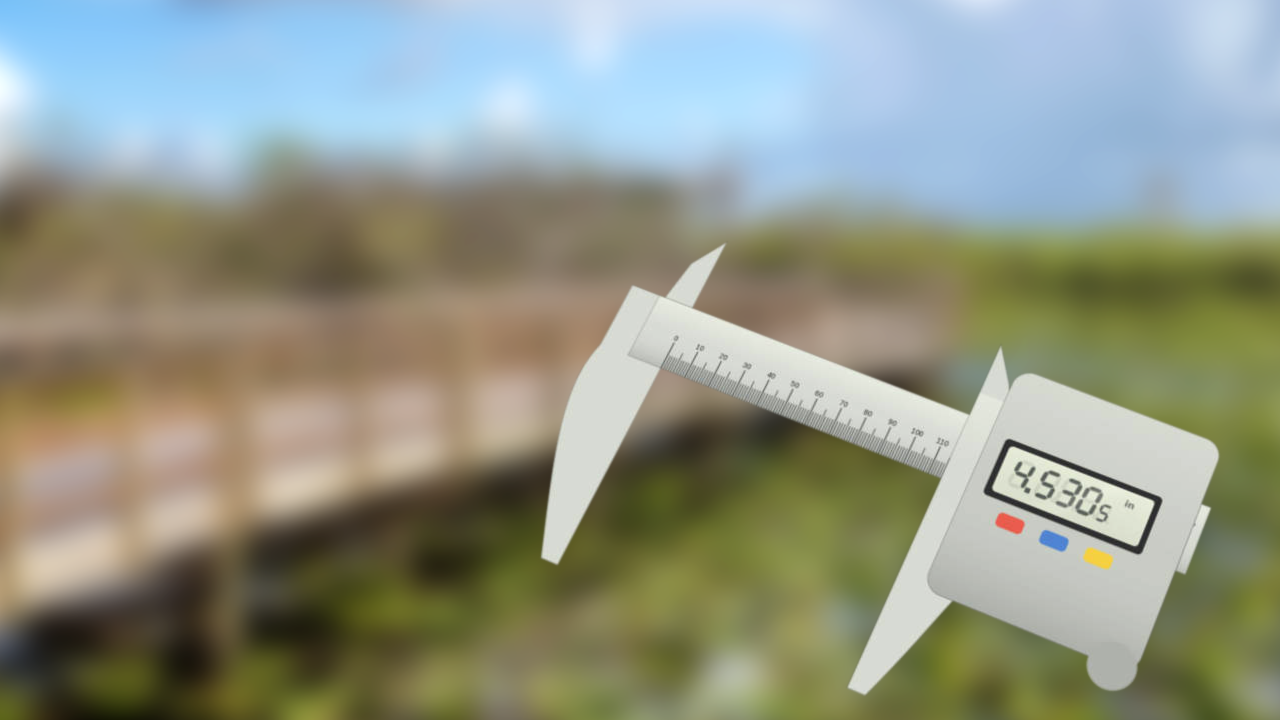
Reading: 4.5305 in
